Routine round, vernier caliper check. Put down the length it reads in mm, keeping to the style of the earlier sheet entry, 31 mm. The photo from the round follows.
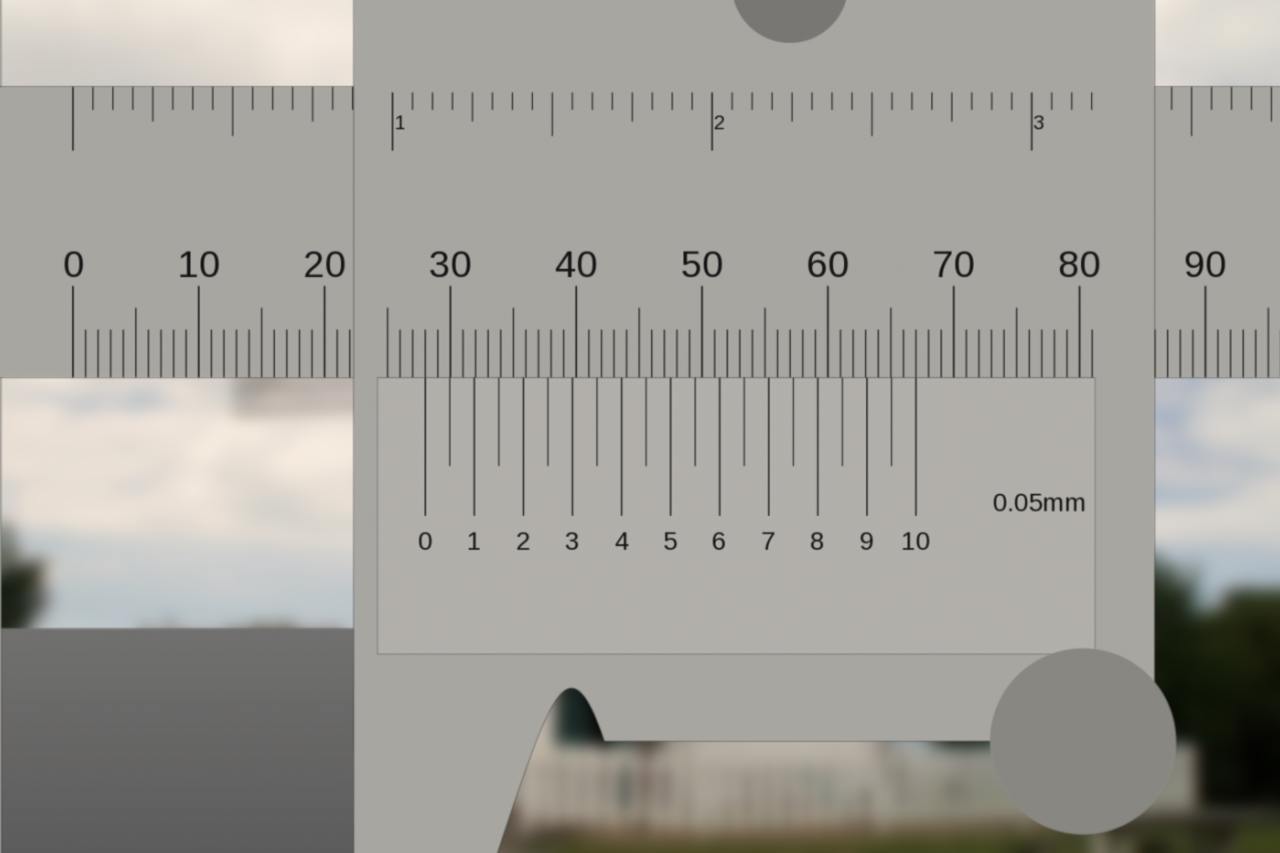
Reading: 28.0 mm
